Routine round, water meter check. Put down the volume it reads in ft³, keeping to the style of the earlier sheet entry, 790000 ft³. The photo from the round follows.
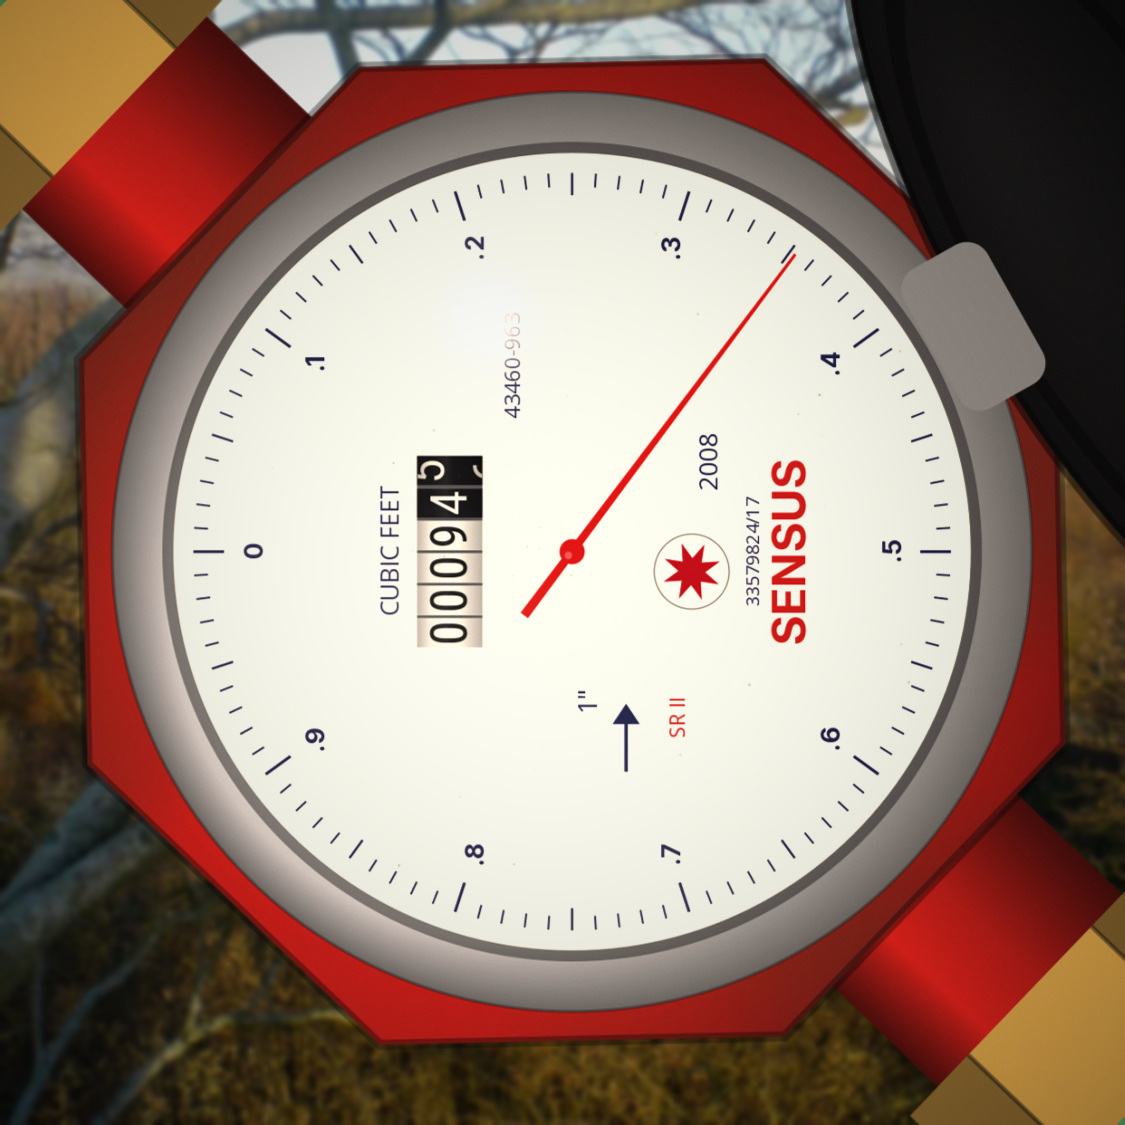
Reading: 945.35 ft³
